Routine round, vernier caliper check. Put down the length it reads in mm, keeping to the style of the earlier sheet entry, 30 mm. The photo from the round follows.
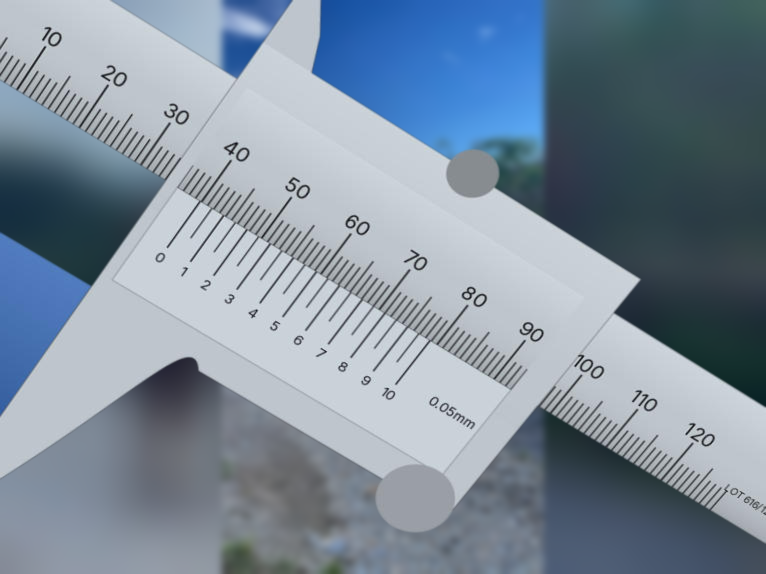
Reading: 39.8 mm
